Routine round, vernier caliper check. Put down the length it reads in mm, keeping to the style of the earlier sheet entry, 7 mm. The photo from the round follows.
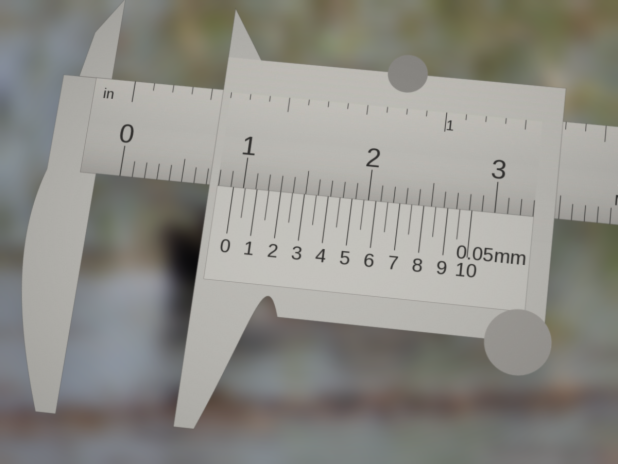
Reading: 9.2 mm
